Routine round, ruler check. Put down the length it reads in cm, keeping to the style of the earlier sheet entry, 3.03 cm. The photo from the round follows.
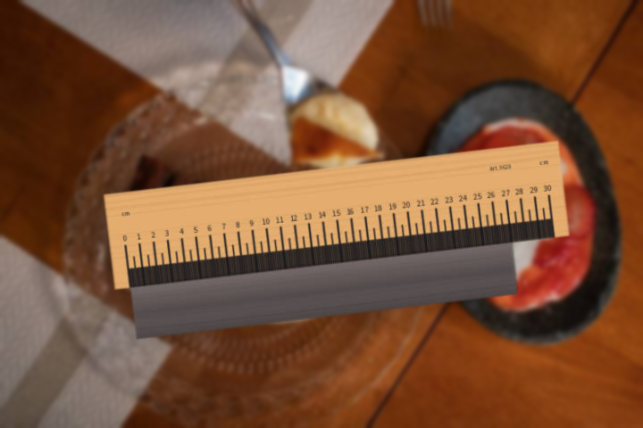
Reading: 27 cm
